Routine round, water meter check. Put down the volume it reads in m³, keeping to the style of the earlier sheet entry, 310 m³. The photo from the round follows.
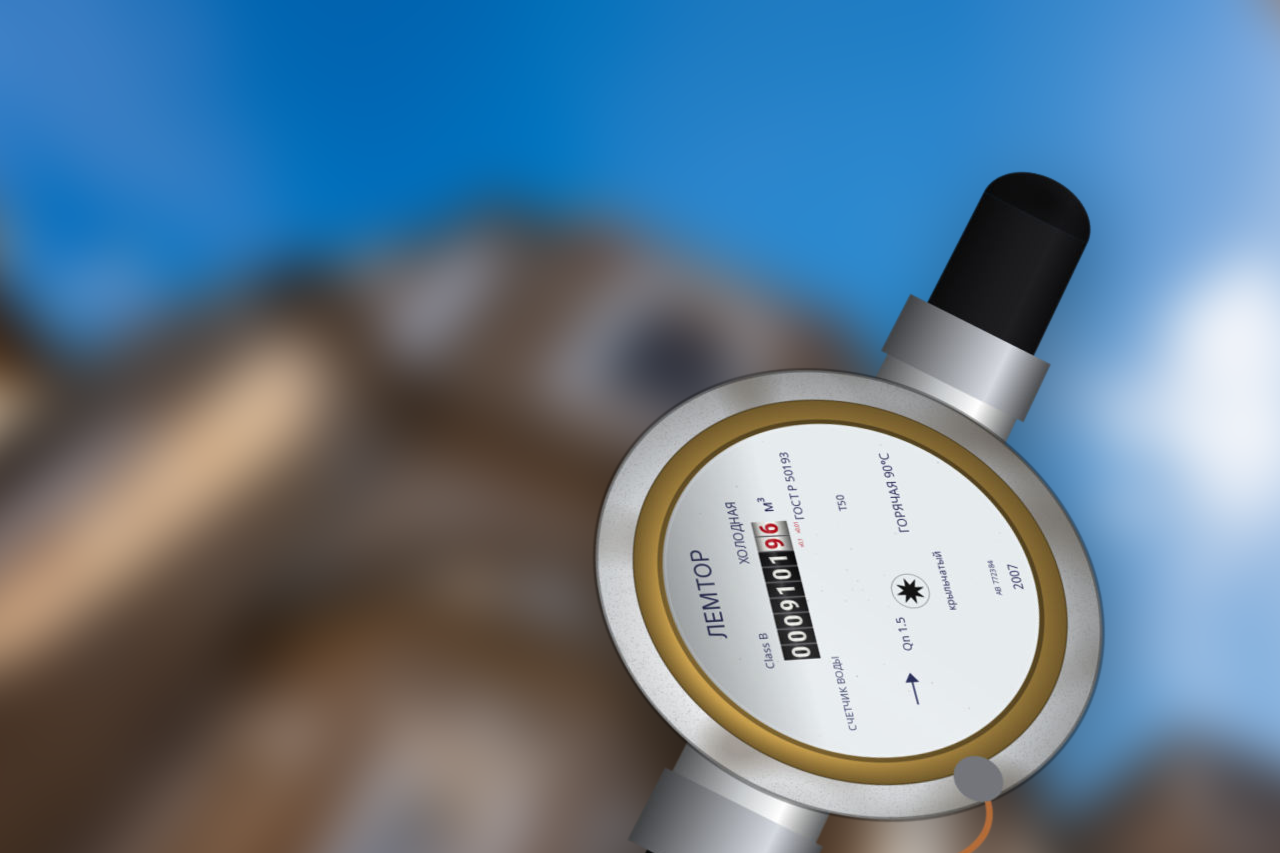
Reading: 9101.96 m³
